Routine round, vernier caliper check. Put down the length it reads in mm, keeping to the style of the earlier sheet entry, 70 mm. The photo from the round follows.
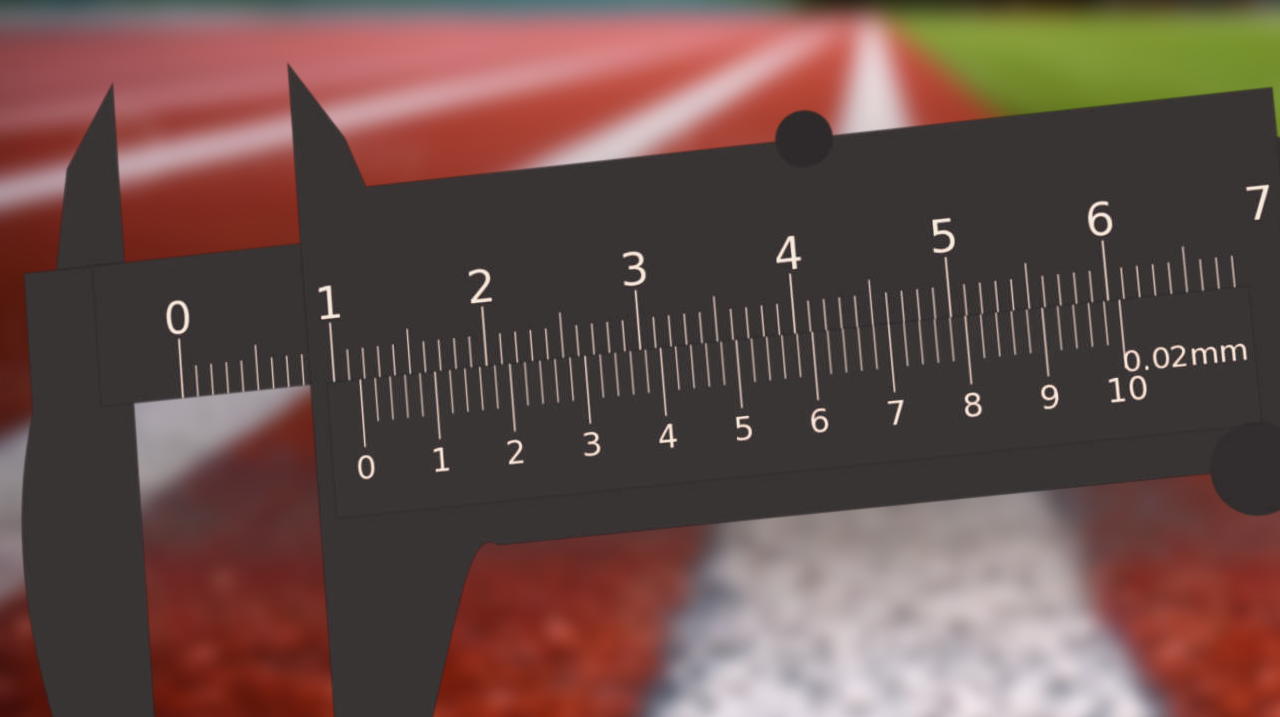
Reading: 11.7 mm
